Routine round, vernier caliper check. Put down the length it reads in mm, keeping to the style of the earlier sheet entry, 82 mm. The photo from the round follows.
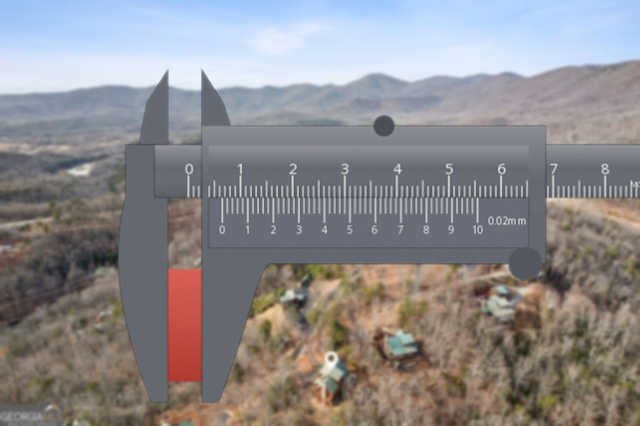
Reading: 6.5 mm
